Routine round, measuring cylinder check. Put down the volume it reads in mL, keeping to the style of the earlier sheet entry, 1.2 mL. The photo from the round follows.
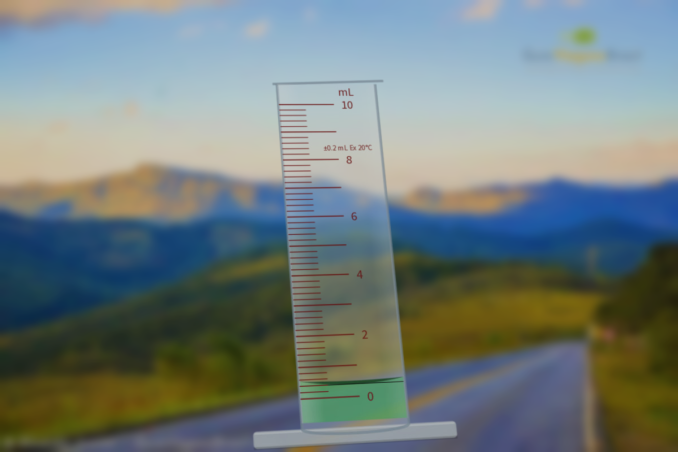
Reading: 0.4 mL
